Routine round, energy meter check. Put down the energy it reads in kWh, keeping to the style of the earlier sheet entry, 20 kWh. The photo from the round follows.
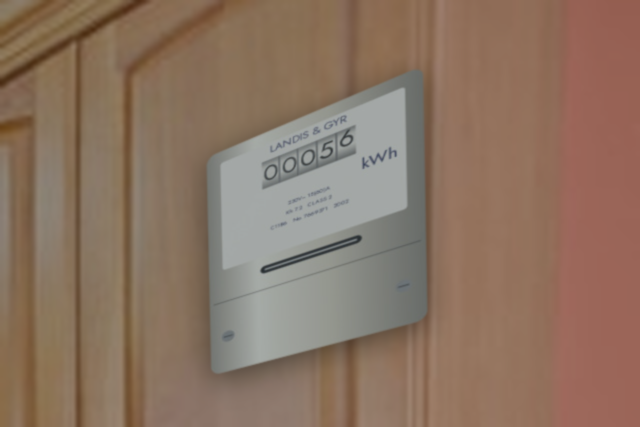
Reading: 56 kWh
